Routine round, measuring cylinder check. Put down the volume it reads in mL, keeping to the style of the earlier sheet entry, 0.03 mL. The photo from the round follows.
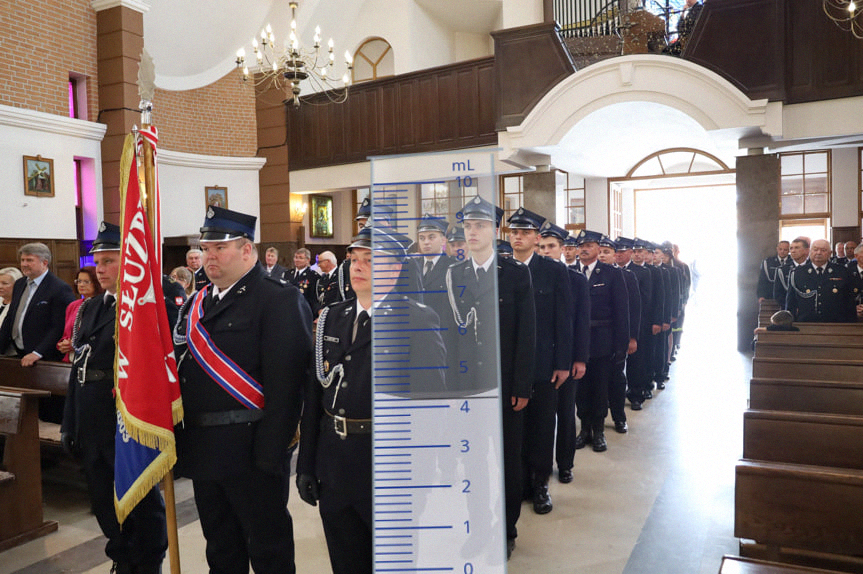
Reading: 4.2 mL
